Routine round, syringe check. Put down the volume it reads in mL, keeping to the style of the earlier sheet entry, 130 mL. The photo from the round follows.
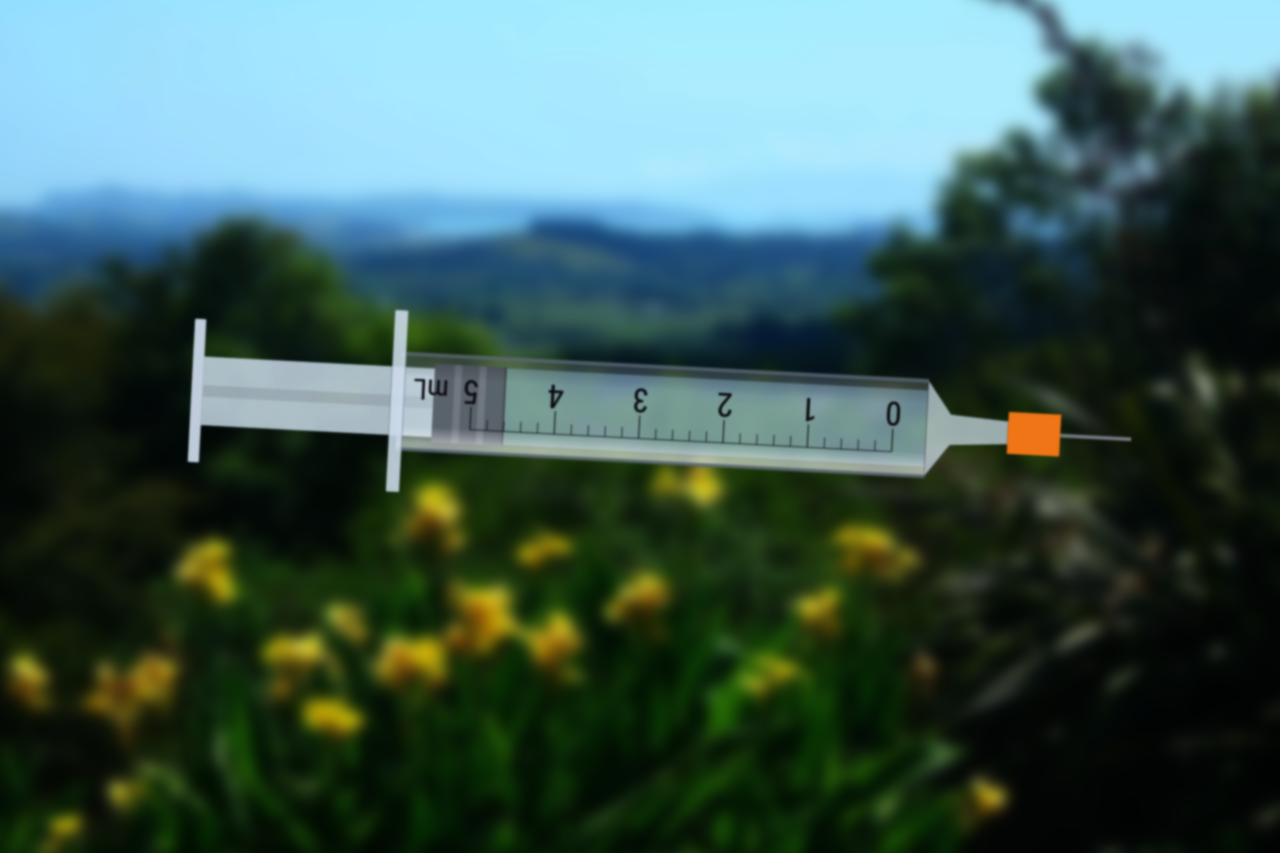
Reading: 4.6 mL
